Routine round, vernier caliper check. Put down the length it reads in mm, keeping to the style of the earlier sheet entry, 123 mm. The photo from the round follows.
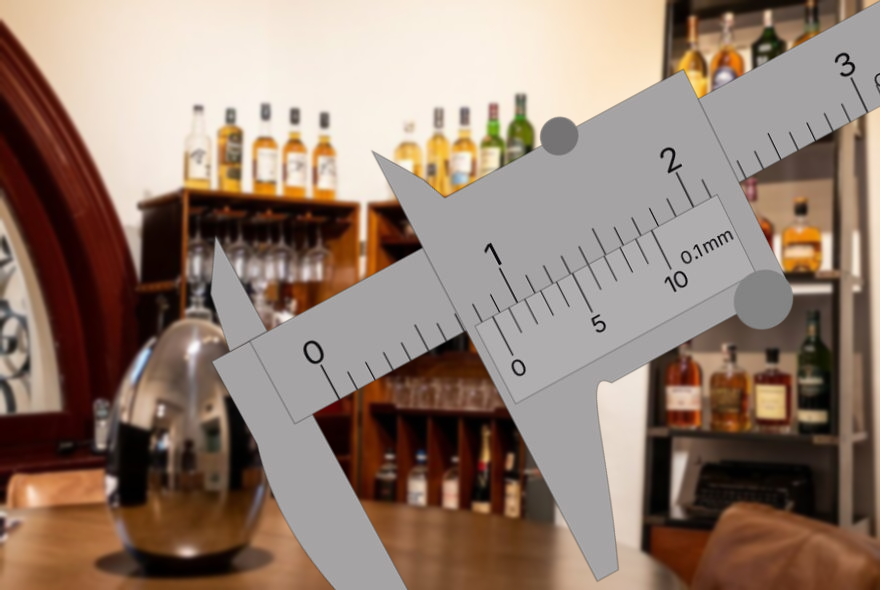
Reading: 8.6 mm
